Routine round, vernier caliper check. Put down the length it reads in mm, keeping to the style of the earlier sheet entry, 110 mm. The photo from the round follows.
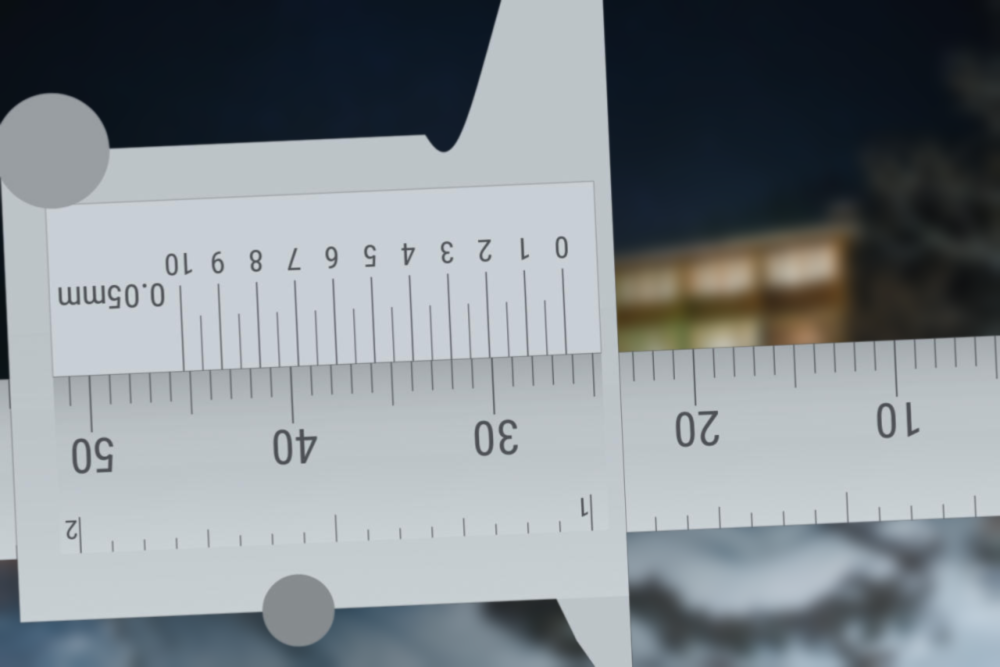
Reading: 26.3 mm
